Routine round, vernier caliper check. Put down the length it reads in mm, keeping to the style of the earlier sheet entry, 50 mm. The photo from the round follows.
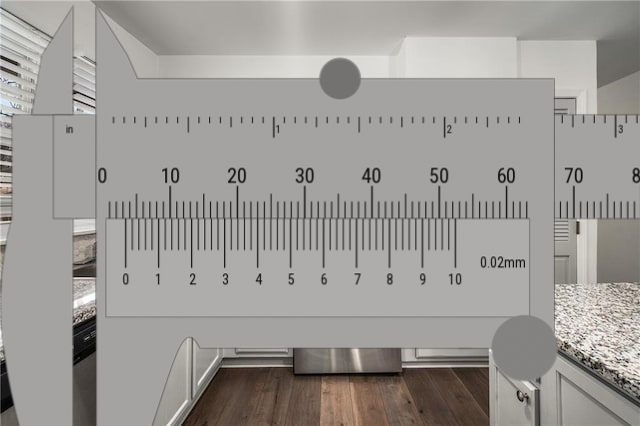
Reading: 3.4 mm
